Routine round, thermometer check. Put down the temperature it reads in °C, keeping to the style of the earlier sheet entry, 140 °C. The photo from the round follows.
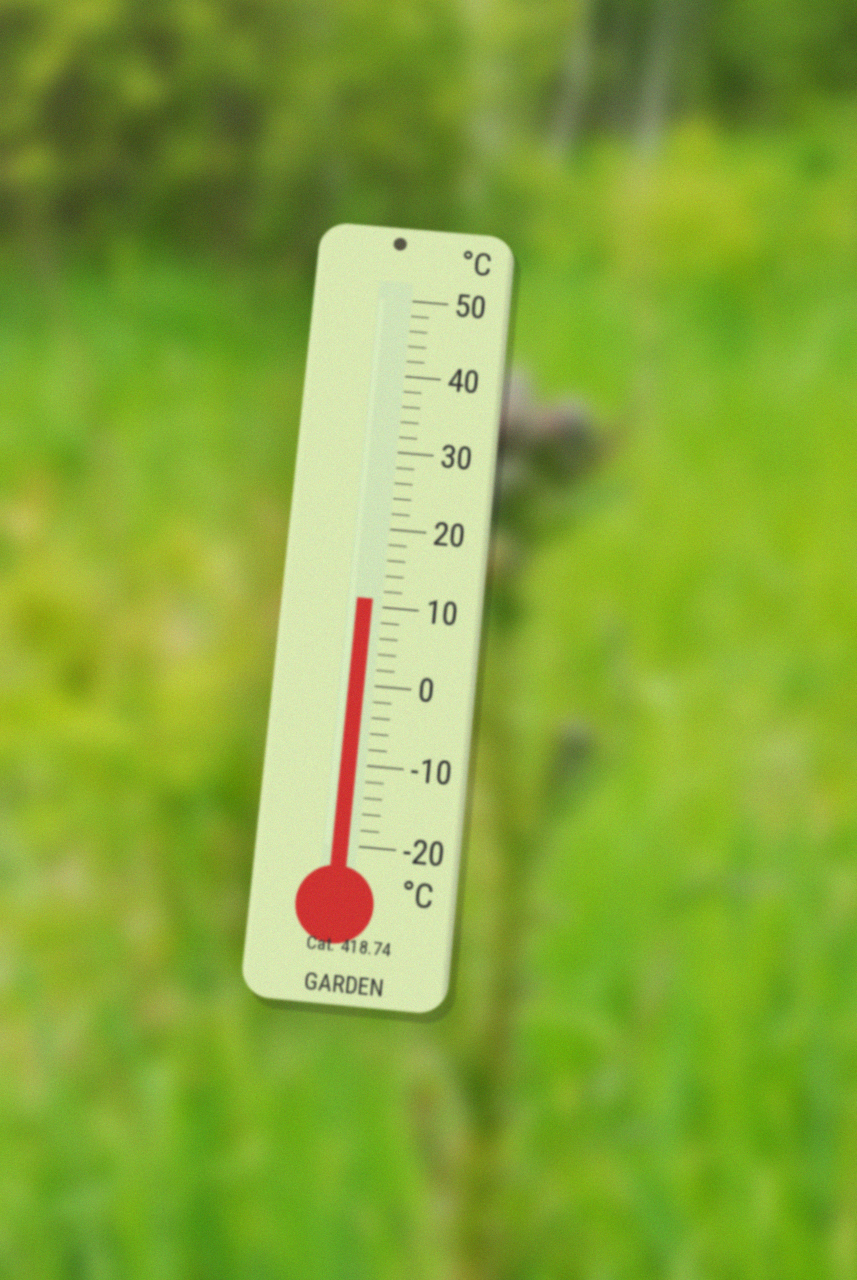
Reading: 11 °C
